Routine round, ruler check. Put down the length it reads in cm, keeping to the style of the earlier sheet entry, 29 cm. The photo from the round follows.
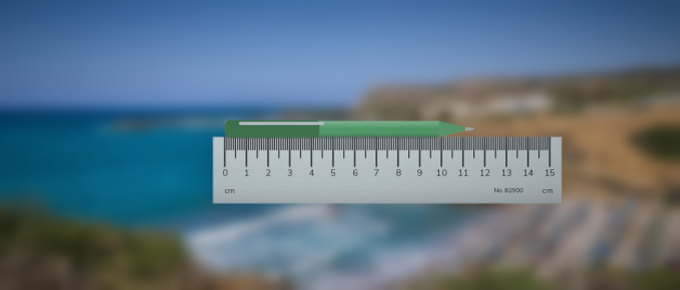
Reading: 11.5 cm
